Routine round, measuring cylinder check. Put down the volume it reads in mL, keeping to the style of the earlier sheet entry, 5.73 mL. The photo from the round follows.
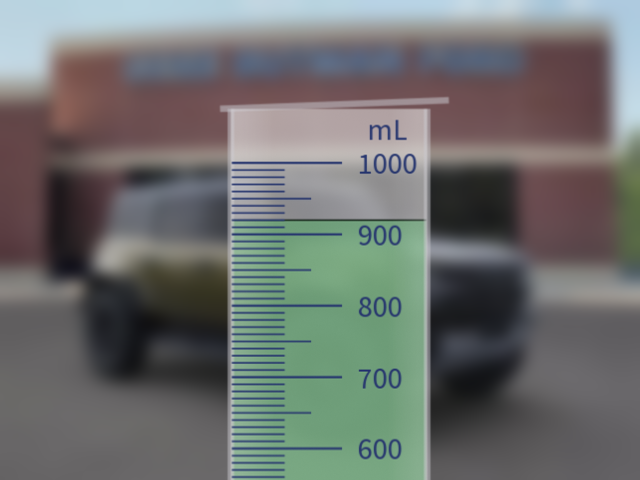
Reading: 920 mL
